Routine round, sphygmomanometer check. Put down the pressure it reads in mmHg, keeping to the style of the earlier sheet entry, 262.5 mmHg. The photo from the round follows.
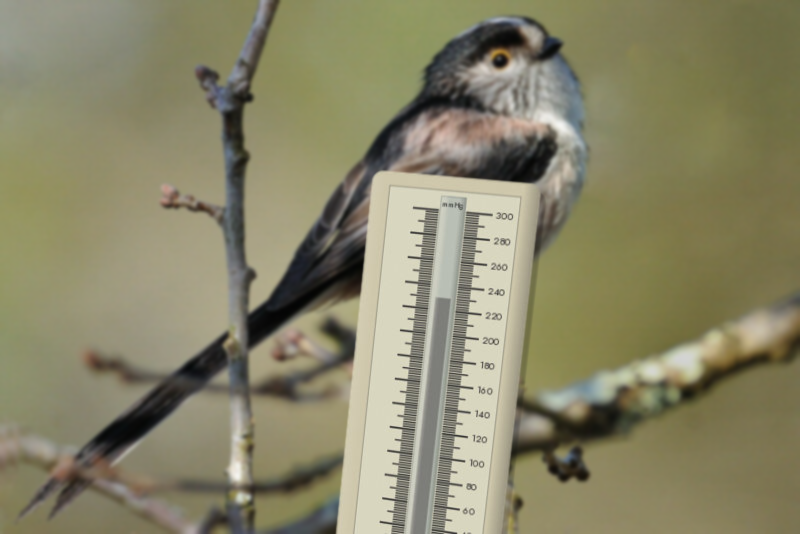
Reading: 230 mmHg
